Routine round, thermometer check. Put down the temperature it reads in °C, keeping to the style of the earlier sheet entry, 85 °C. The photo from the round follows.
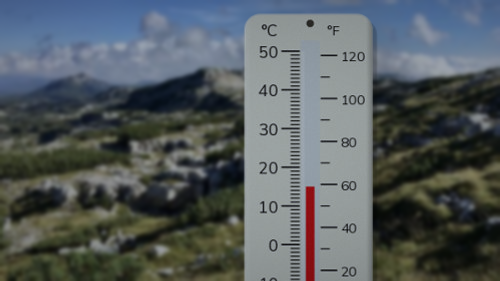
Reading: 15 °C
